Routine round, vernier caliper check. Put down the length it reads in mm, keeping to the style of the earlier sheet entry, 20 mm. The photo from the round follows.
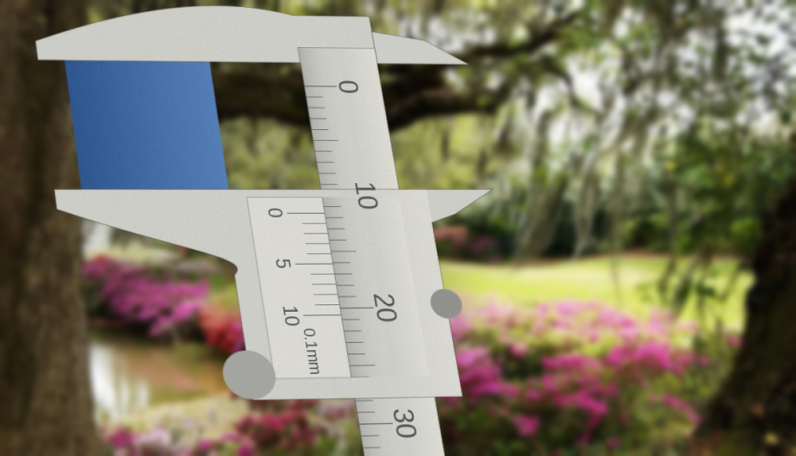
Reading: 11.6 mm
